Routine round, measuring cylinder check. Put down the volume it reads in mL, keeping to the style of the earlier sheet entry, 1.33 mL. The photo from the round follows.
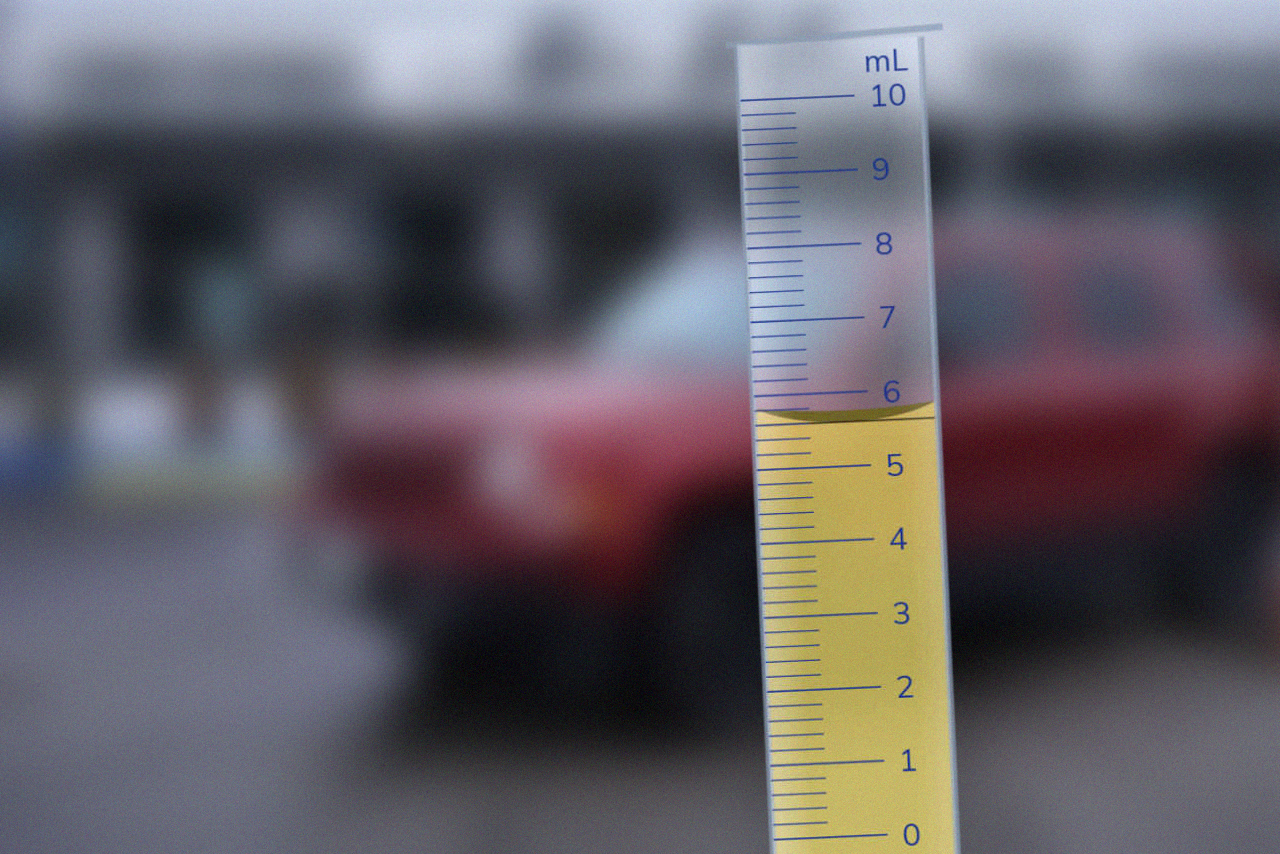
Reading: 5.6 mL
